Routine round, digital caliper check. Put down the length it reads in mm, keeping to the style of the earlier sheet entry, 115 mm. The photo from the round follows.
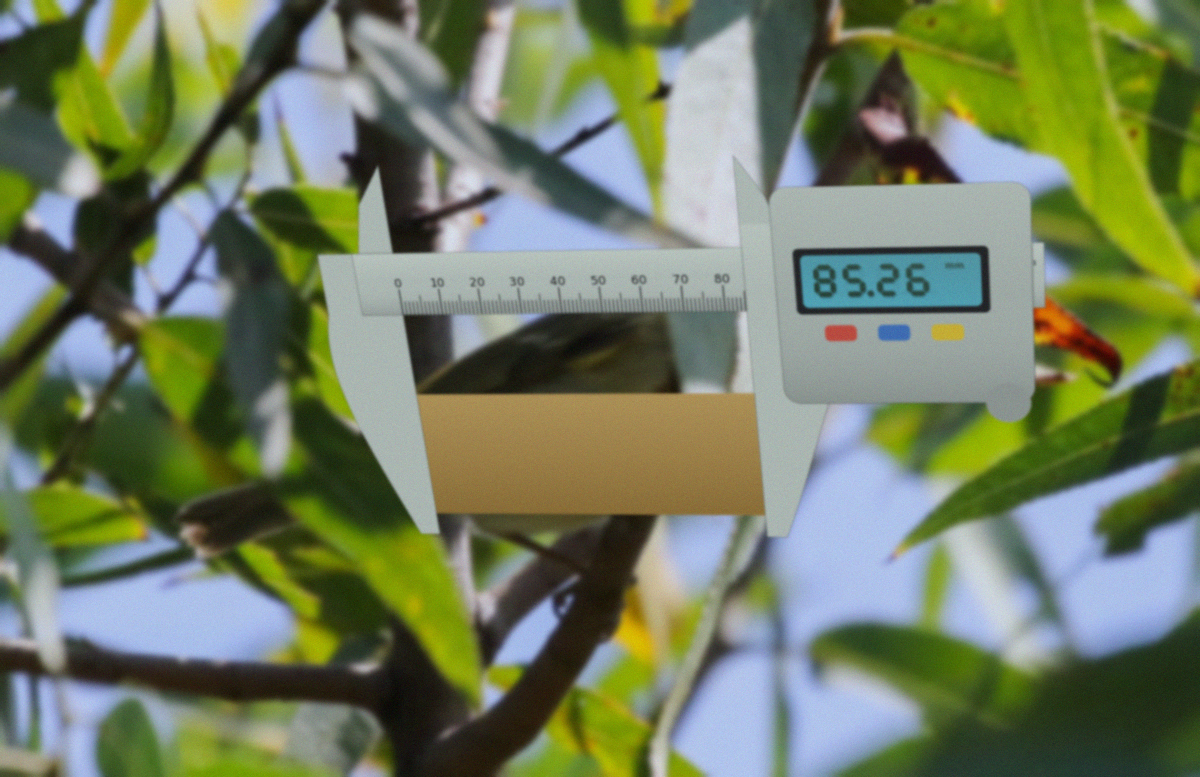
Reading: 85.26 mm
